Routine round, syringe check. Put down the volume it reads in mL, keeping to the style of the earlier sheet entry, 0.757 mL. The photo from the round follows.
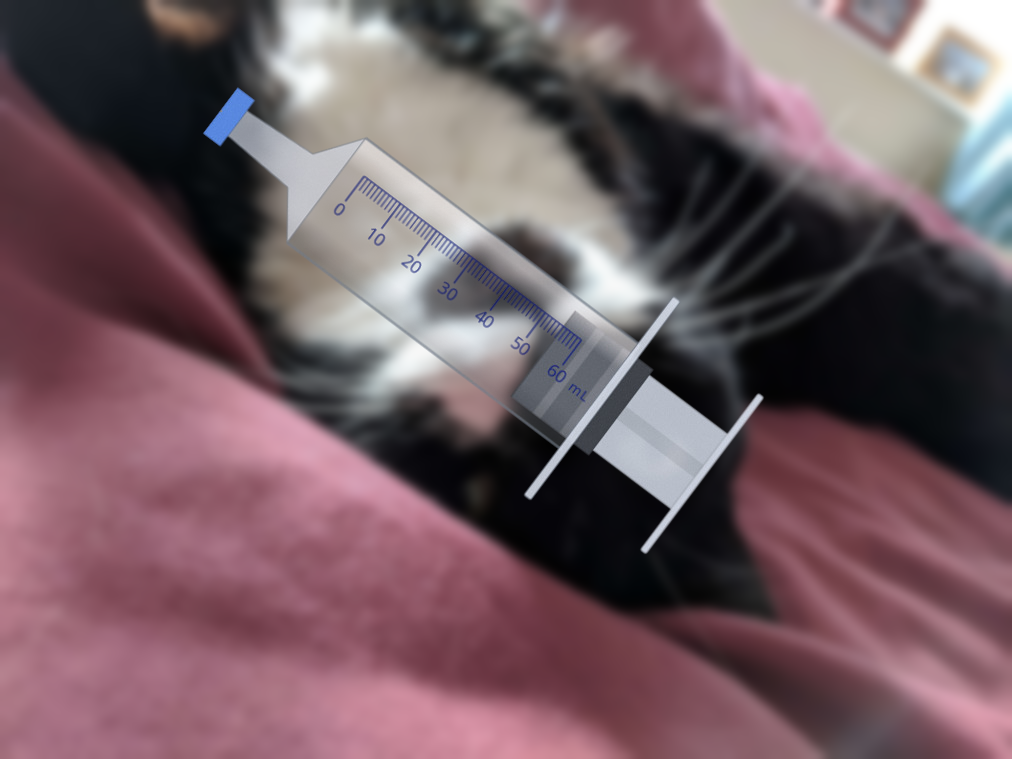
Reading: 55 mL
